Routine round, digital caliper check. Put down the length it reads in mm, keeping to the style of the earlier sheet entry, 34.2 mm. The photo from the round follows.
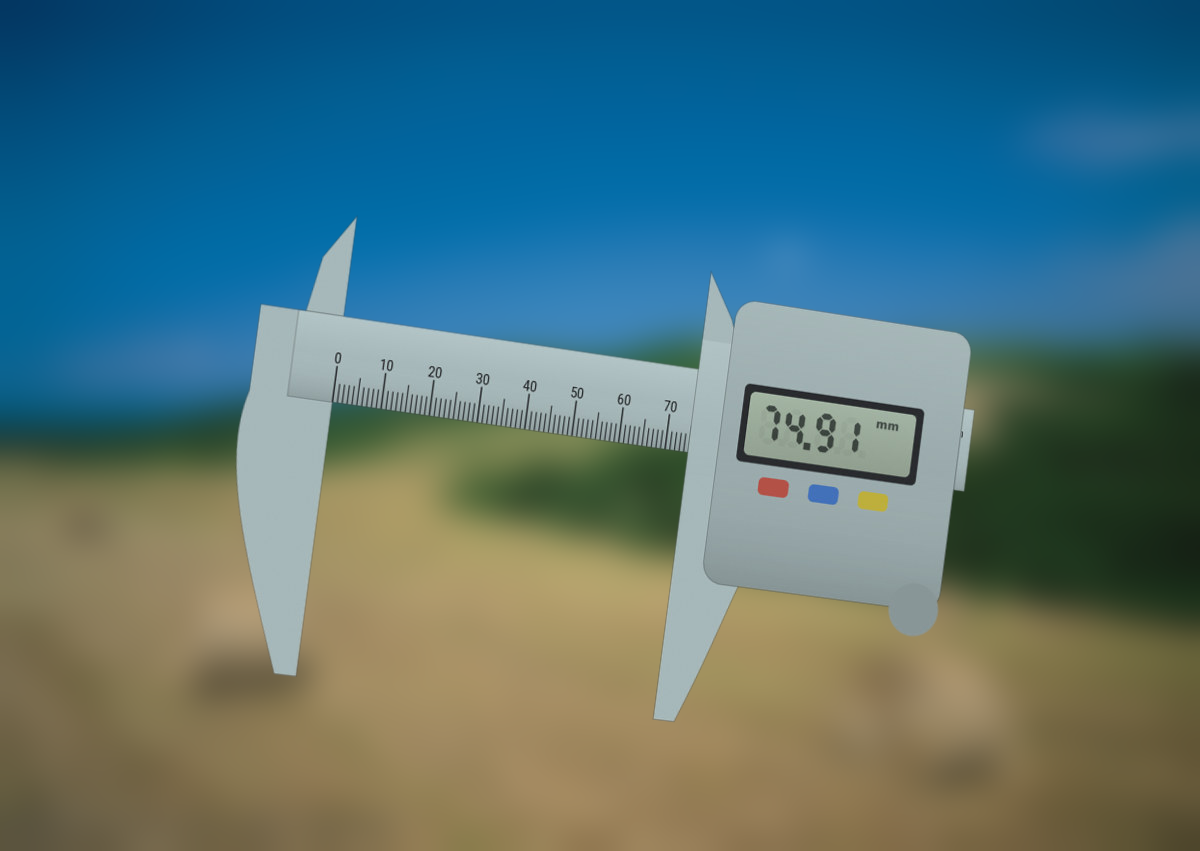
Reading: 74.91 mm
